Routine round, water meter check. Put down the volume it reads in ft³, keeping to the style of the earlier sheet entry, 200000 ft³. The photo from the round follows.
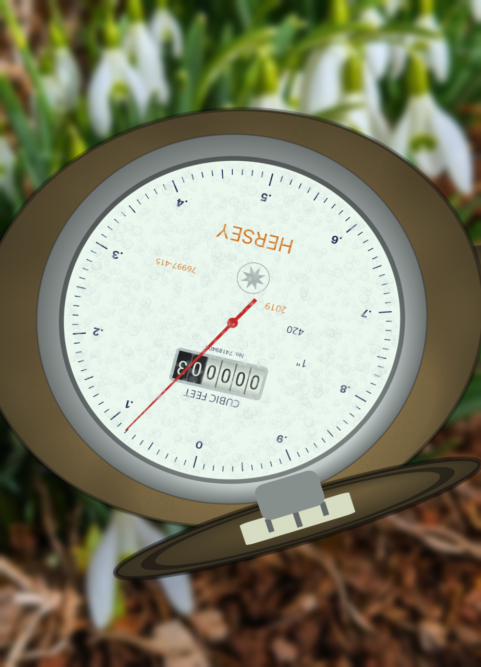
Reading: 3.08 ft³
